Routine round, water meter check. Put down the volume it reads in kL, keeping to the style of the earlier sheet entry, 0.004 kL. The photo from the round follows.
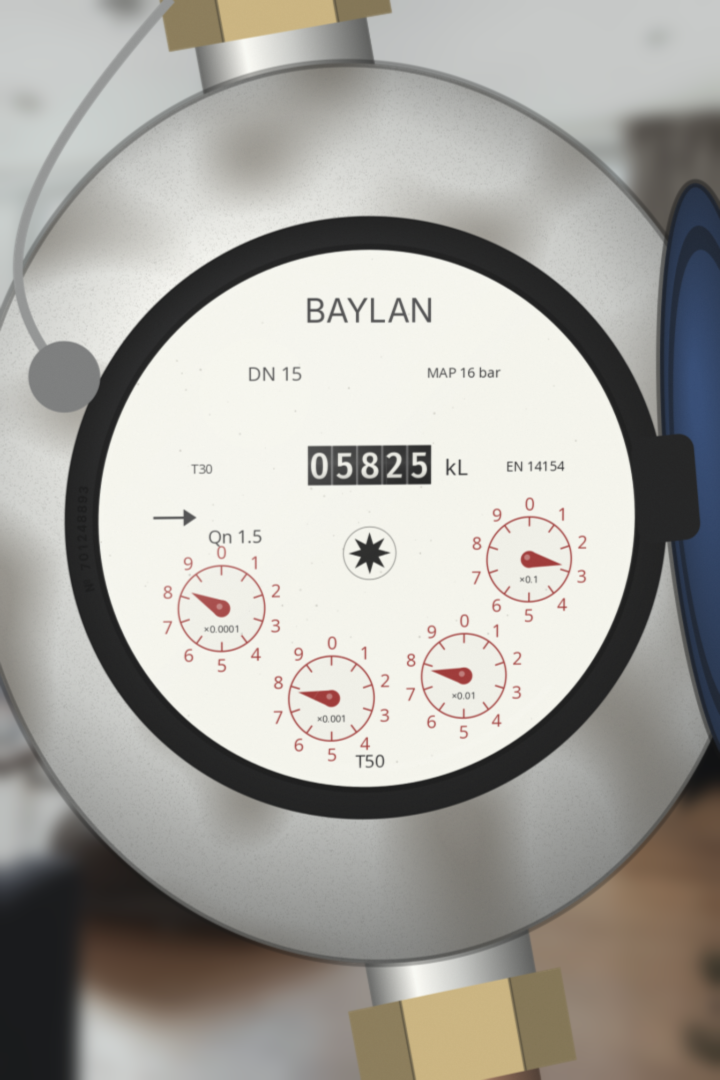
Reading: 5825.2778 kL
